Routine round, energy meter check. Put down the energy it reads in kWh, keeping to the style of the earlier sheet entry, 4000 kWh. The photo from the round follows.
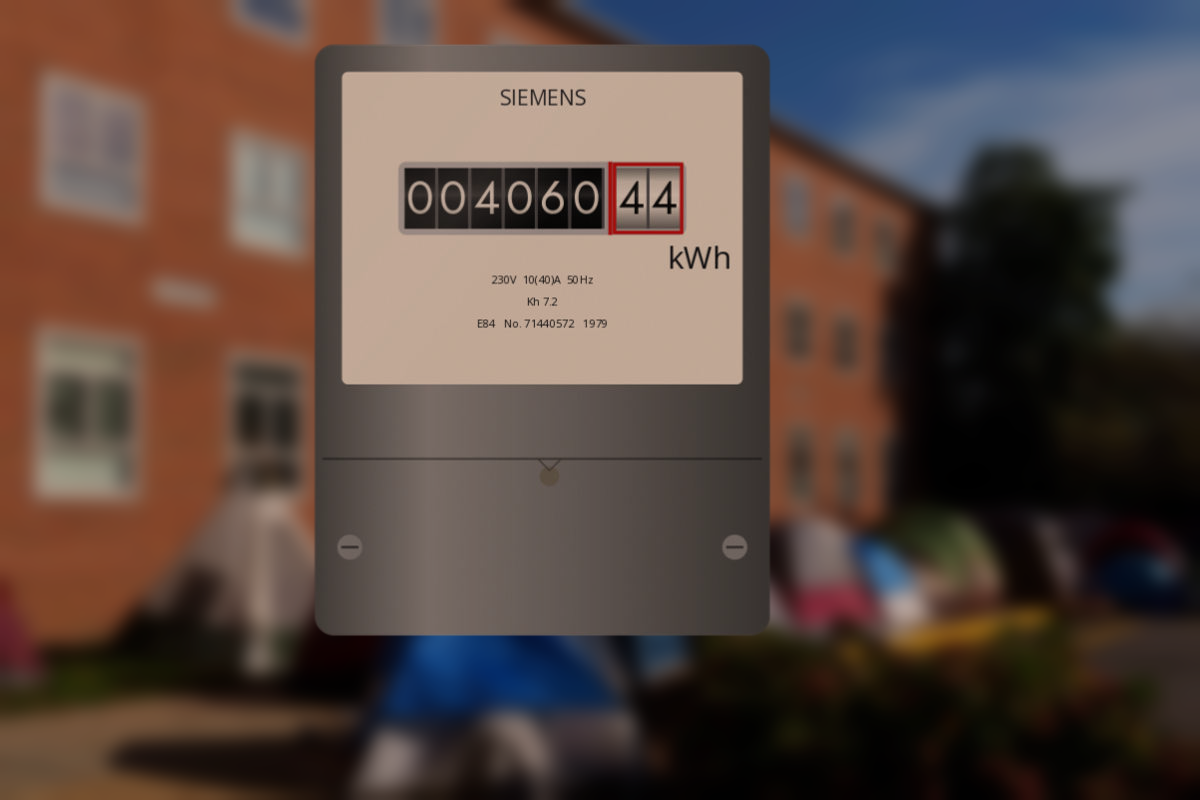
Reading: 4060.44 kWh
